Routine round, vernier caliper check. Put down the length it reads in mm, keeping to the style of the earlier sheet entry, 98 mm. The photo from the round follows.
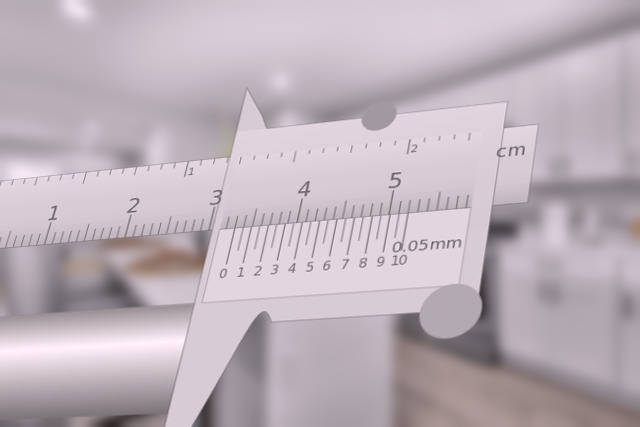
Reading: 33.0 mm
